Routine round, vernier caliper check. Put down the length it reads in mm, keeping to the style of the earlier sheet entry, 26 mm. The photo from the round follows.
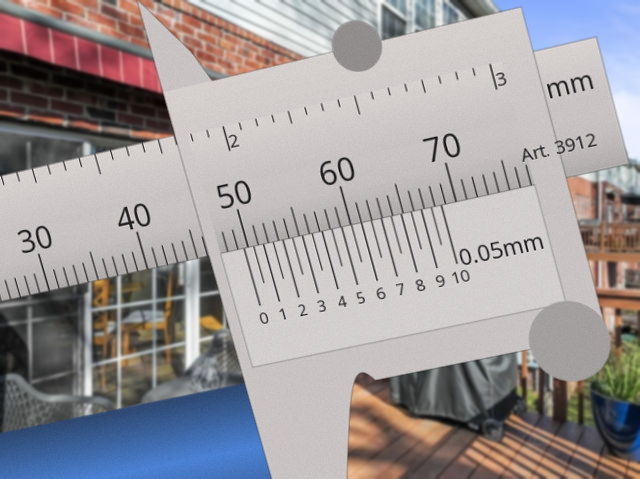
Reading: 49.6 mm
